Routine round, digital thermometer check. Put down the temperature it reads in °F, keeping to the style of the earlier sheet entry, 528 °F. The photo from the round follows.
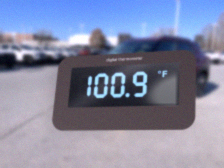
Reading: 100.9 °F
